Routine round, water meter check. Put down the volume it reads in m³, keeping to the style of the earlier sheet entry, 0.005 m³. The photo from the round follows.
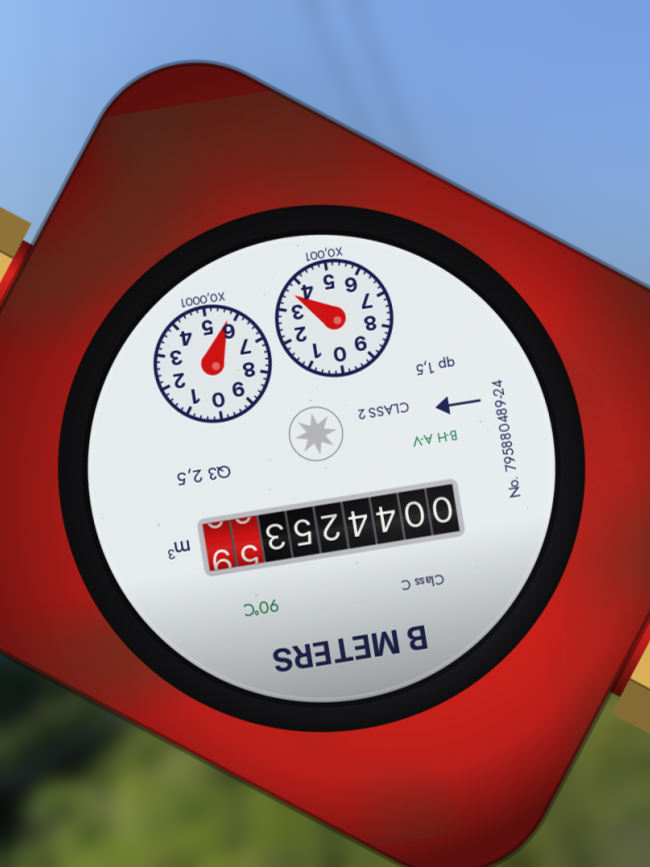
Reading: 44253.5935 m³
